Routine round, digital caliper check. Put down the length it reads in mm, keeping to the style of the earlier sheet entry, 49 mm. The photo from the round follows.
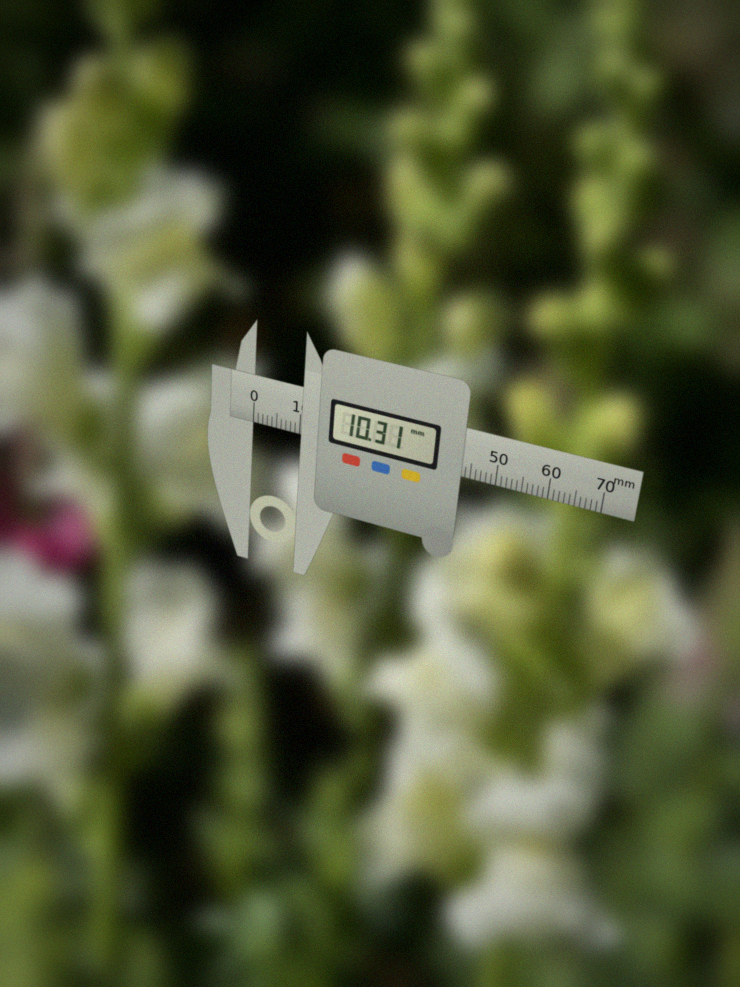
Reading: 10.31 mm
